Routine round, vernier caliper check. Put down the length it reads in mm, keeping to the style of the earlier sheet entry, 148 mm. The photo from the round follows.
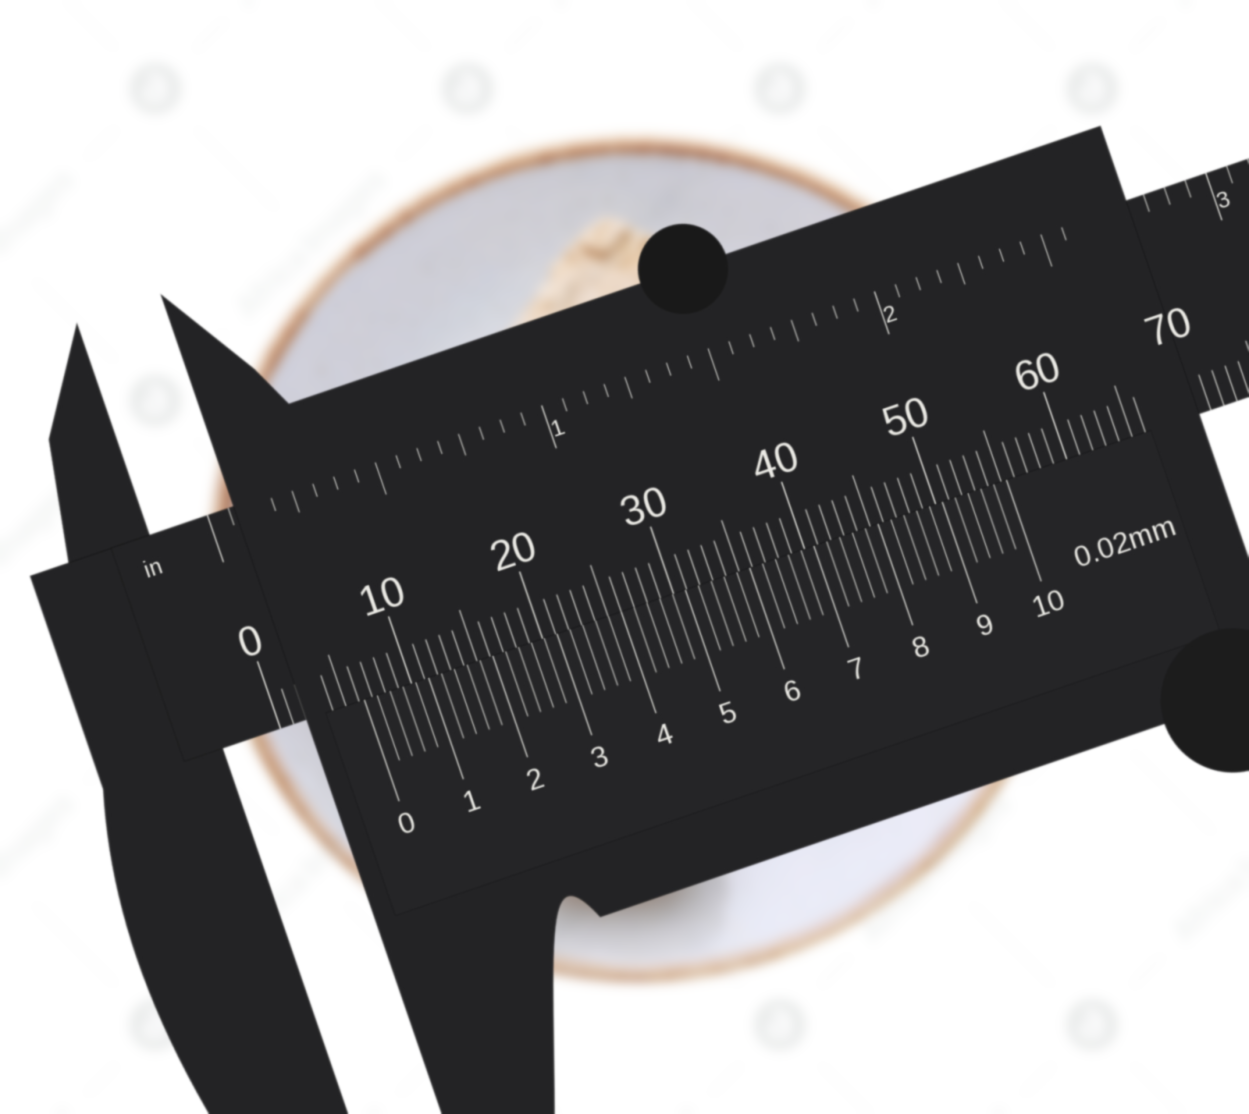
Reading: 6.4 mm
